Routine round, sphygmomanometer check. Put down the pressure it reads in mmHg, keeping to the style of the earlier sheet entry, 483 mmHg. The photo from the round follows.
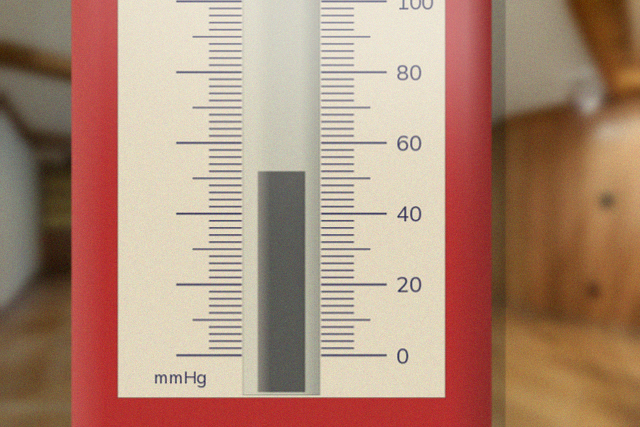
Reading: 52 mmHg
